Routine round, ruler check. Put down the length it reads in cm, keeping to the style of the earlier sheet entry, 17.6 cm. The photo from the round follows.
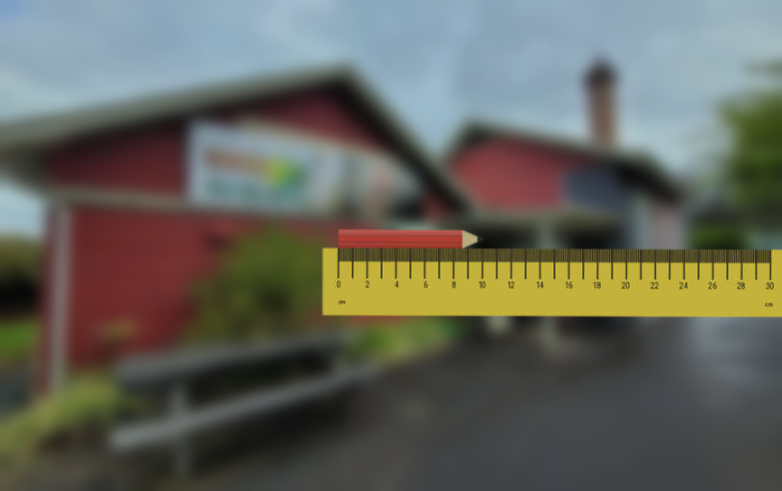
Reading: 10 cm
